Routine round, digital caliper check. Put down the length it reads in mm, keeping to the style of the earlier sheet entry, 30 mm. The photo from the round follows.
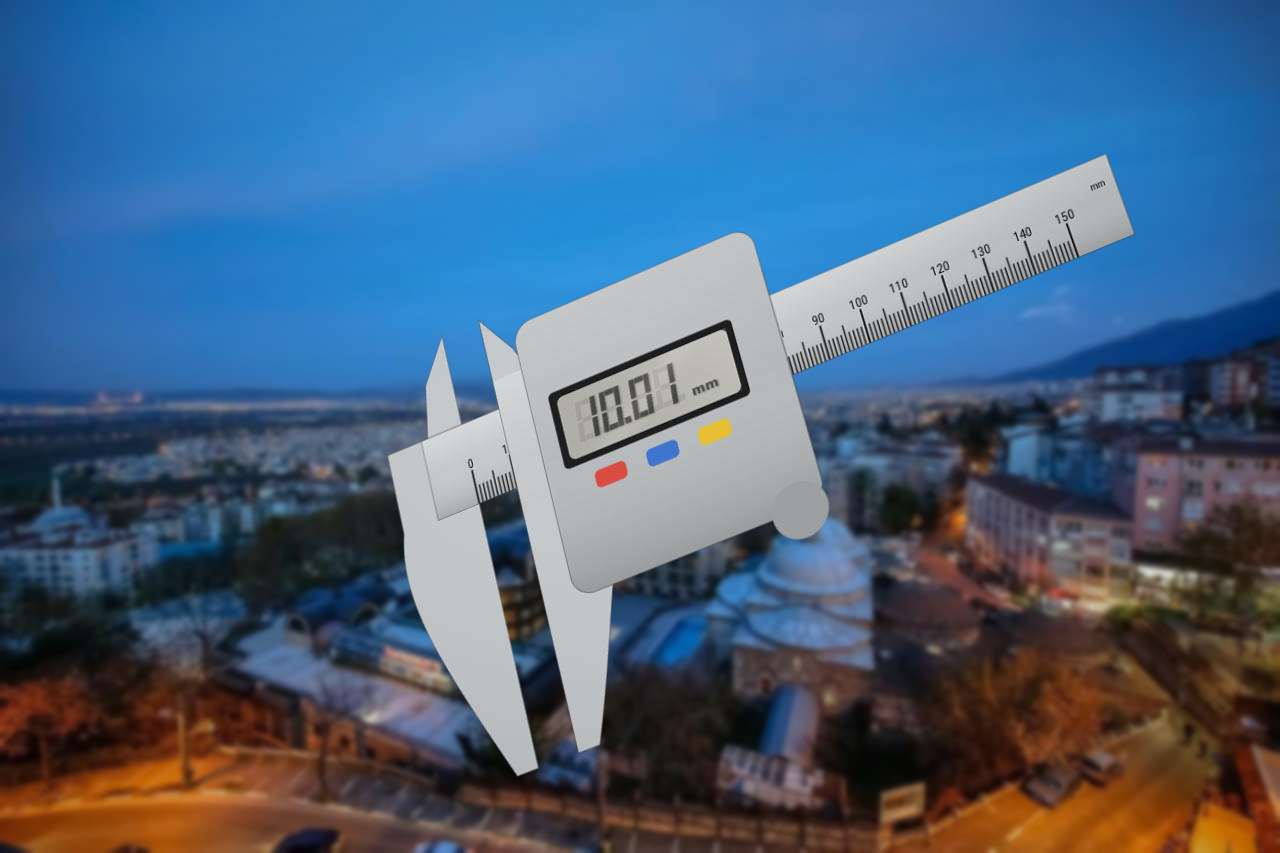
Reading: 10.01 mm
